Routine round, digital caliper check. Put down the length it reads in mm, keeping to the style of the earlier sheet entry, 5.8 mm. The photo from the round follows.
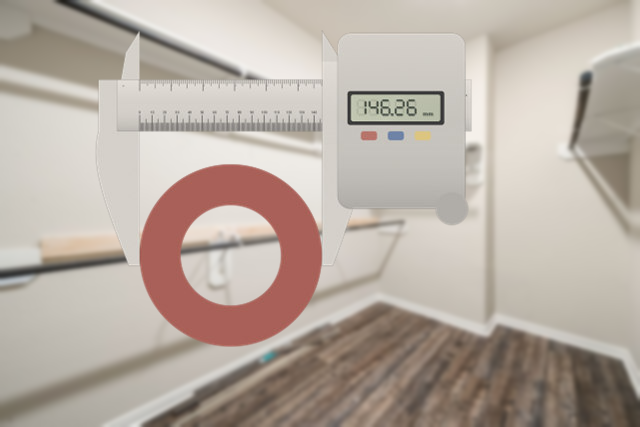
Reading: 146.26 mm
